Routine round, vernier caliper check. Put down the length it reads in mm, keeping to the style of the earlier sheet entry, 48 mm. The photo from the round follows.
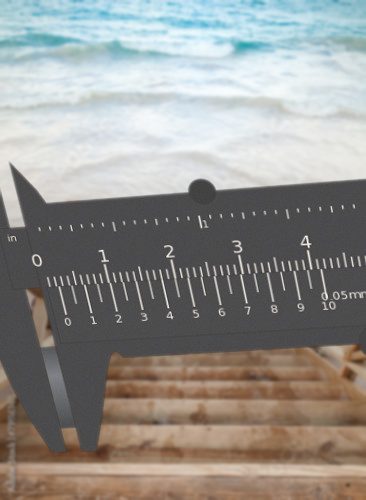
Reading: 2.4 mm
